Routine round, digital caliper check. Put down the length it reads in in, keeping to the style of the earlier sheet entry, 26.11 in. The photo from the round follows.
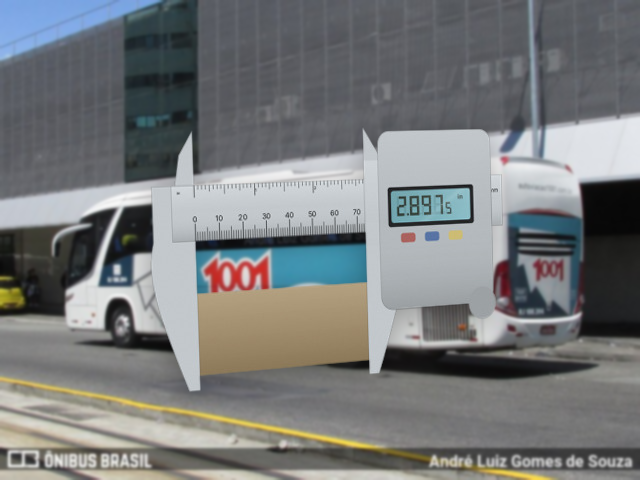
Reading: 2.8975 in
